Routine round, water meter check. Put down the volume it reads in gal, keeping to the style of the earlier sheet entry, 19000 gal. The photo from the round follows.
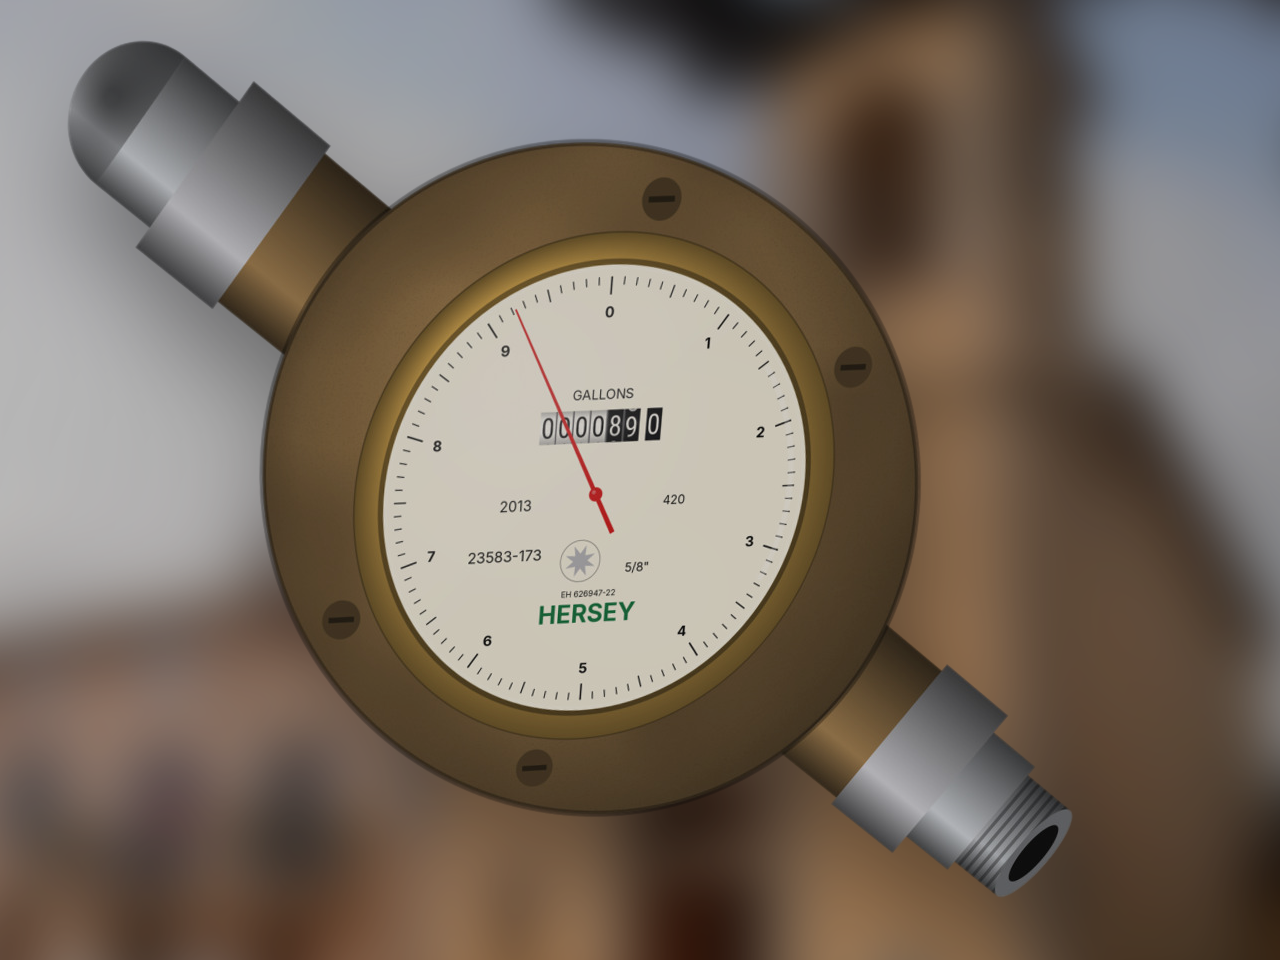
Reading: 889.2 gal
